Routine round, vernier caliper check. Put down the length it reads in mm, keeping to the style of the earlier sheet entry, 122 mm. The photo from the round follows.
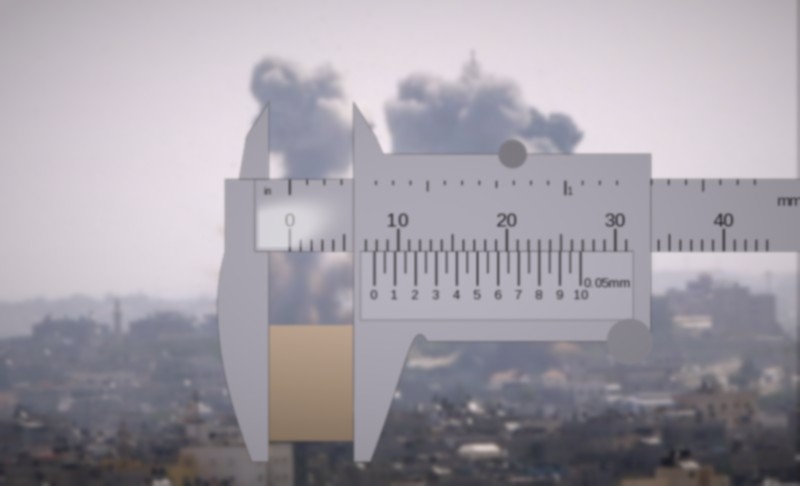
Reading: 7.8 mm
